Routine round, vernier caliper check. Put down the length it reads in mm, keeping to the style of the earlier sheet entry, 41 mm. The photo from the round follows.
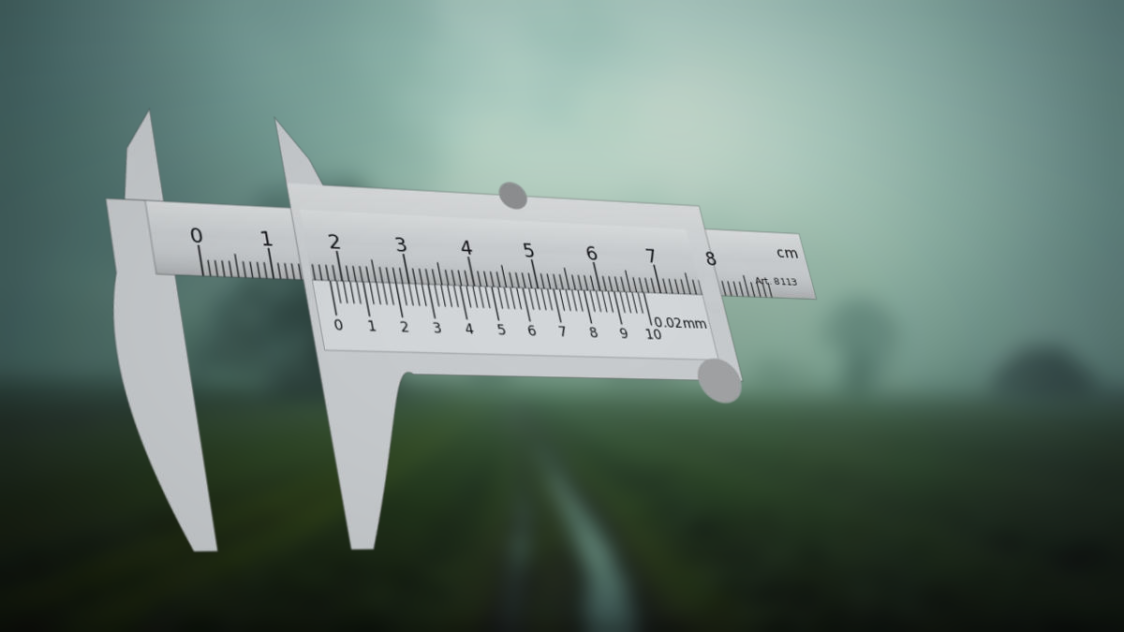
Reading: 18.2 mm
